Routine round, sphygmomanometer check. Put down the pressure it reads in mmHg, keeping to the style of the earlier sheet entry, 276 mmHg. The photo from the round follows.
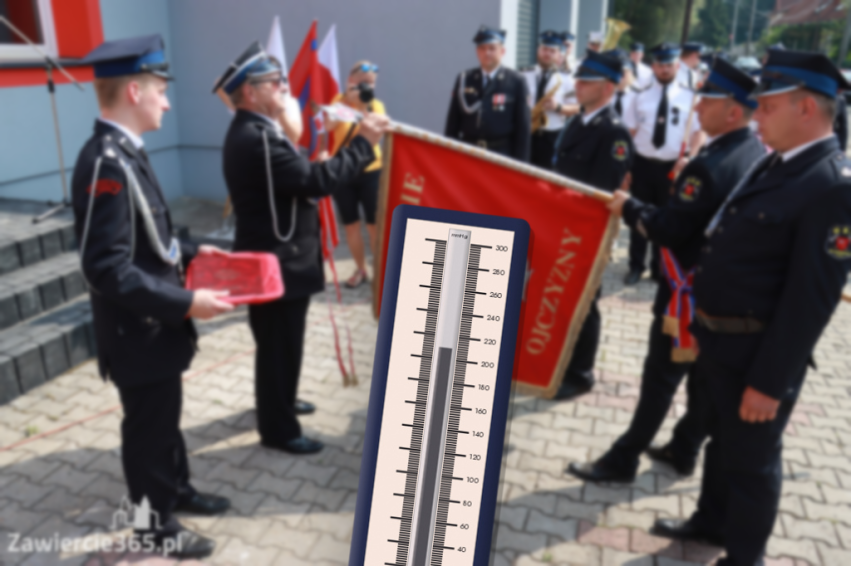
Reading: 210 mmHg
